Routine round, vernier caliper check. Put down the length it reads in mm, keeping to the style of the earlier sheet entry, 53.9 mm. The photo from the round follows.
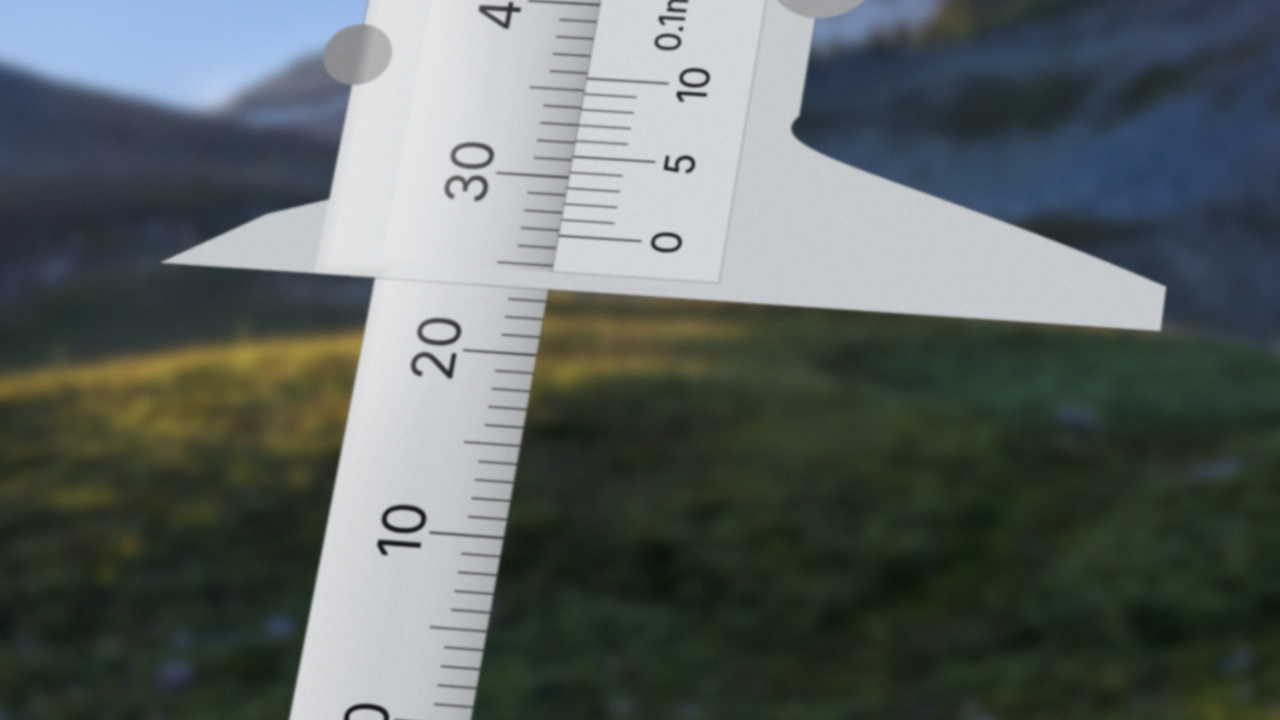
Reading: 26.7 mm
